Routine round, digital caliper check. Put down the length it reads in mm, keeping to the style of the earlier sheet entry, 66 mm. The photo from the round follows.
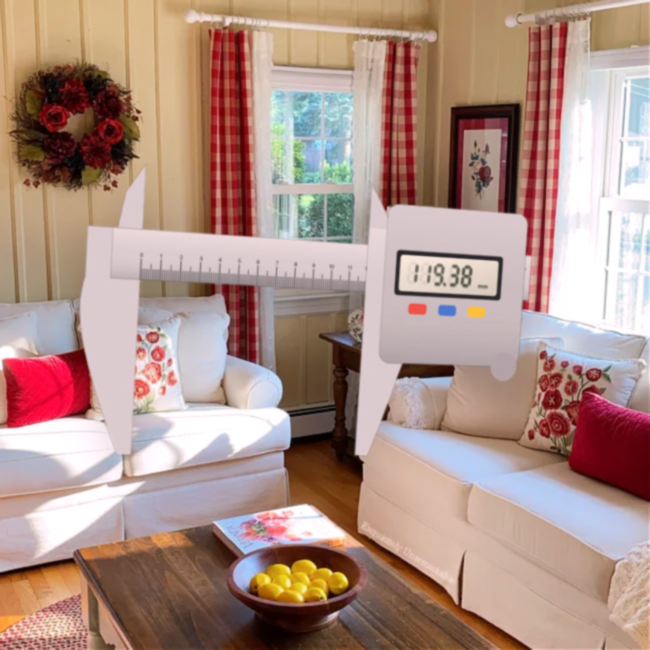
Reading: 119.38 mm
